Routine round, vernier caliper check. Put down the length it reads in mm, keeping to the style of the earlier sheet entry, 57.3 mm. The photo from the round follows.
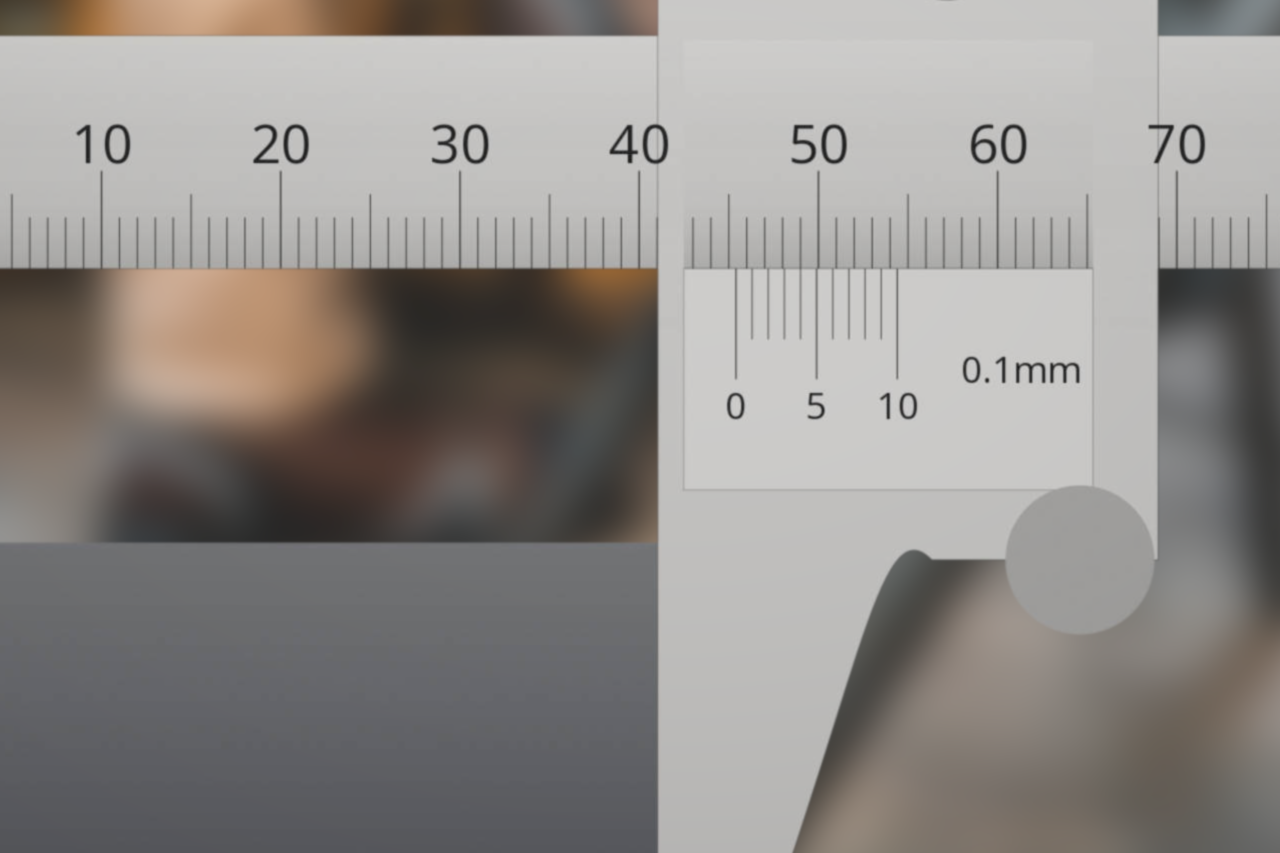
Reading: 45.4 mm
